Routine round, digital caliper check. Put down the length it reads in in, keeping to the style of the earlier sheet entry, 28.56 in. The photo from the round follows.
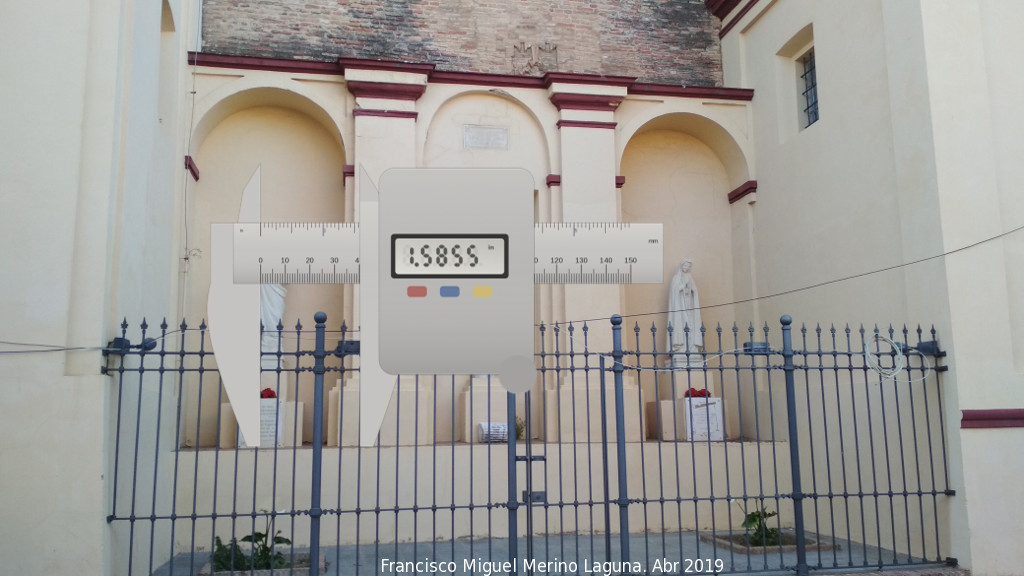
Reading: 1.5855 in
